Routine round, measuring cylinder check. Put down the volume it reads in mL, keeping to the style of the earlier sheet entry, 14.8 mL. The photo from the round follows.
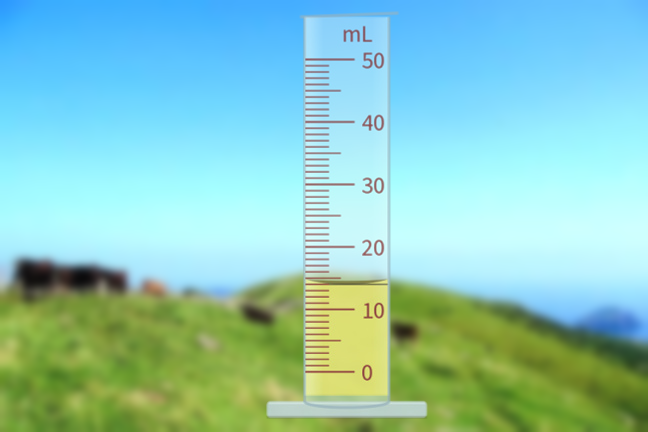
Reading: 14 mL
